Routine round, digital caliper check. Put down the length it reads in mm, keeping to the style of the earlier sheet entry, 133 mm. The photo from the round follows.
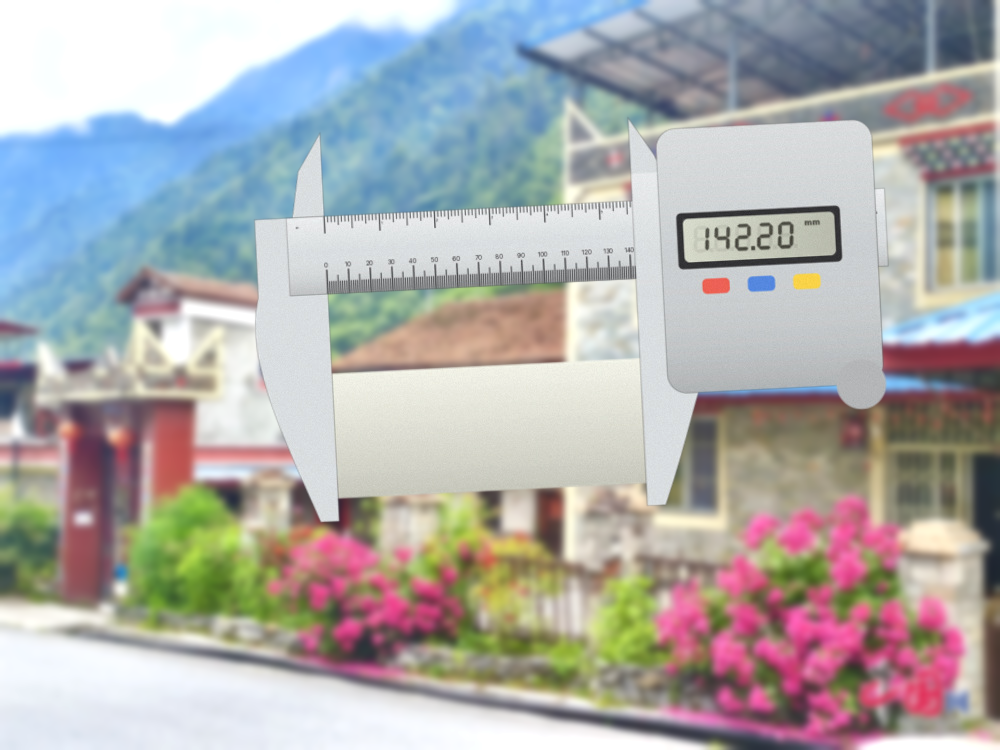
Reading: 142.20 mm
